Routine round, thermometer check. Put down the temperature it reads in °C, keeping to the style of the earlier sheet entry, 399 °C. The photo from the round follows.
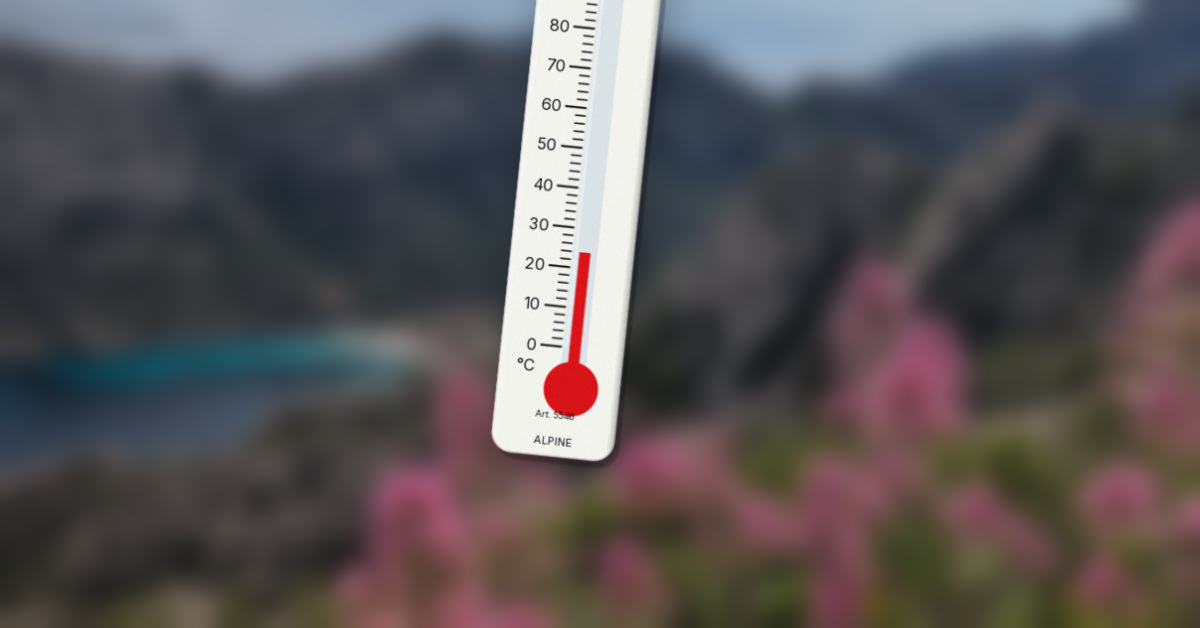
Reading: 24 °C
